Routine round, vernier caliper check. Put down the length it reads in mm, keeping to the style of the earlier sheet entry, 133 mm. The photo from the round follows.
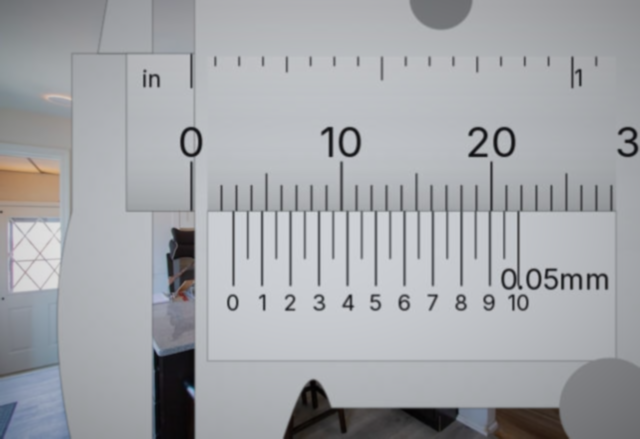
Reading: 2.8 mm
